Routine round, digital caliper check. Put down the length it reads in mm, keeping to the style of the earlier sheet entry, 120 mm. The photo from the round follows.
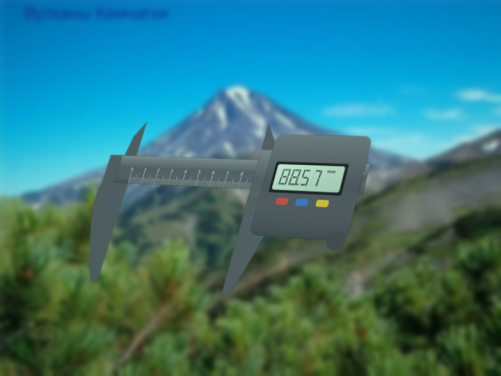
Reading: 88.57 mm
